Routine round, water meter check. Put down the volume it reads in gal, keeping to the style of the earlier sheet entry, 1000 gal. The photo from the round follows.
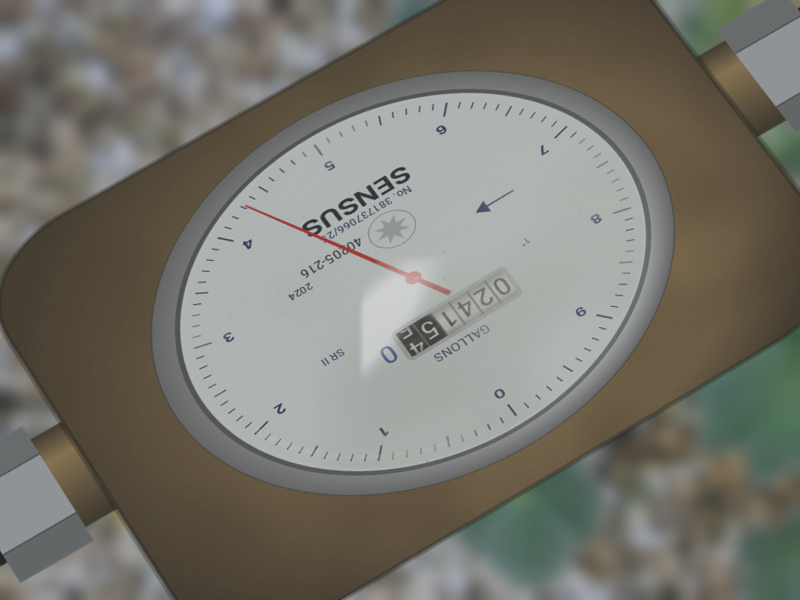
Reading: 241544.3 gal
